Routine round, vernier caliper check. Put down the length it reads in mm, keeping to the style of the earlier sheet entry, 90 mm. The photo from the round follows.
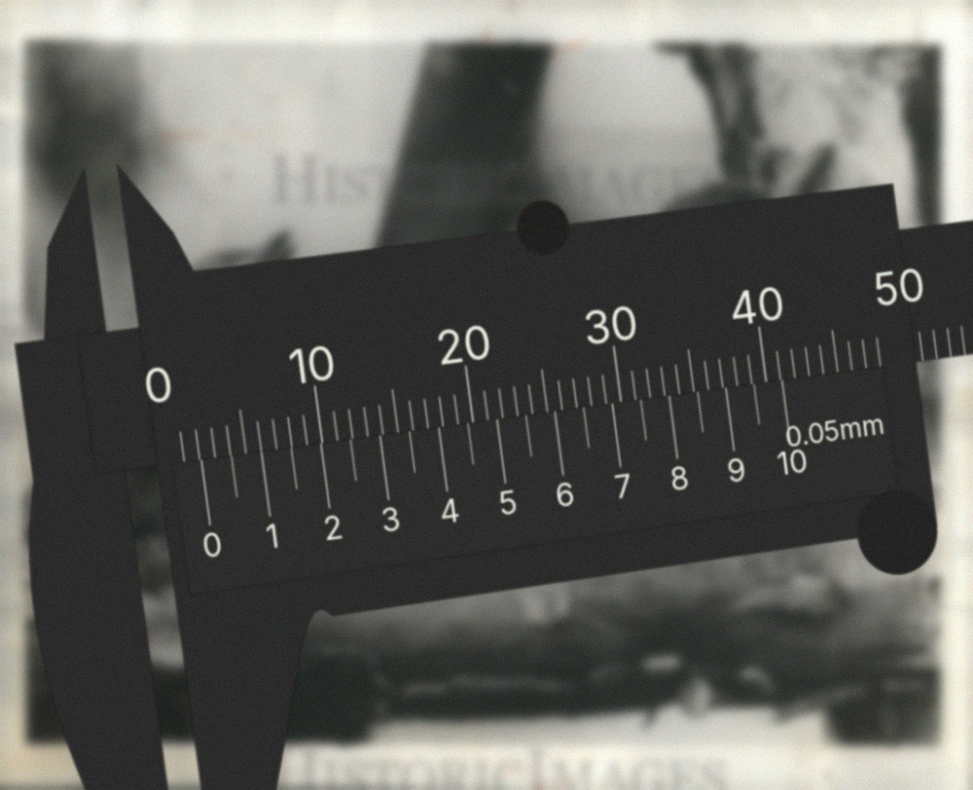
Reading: 2.1 mm
